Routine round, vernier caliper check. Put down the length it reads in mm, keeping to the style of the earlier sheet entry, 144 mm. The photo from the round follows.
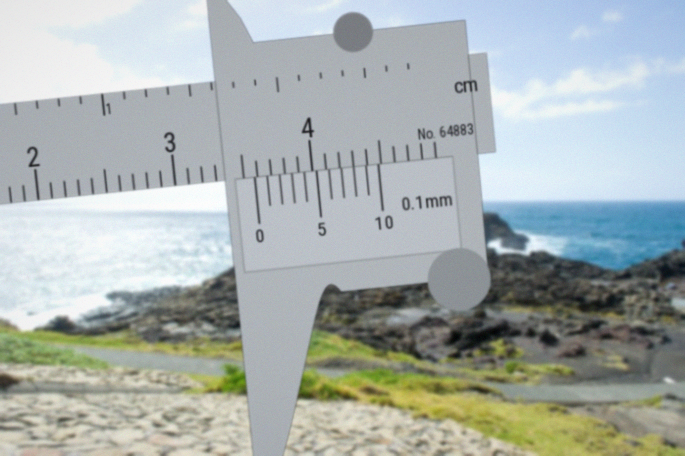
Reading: 35.8 mm
